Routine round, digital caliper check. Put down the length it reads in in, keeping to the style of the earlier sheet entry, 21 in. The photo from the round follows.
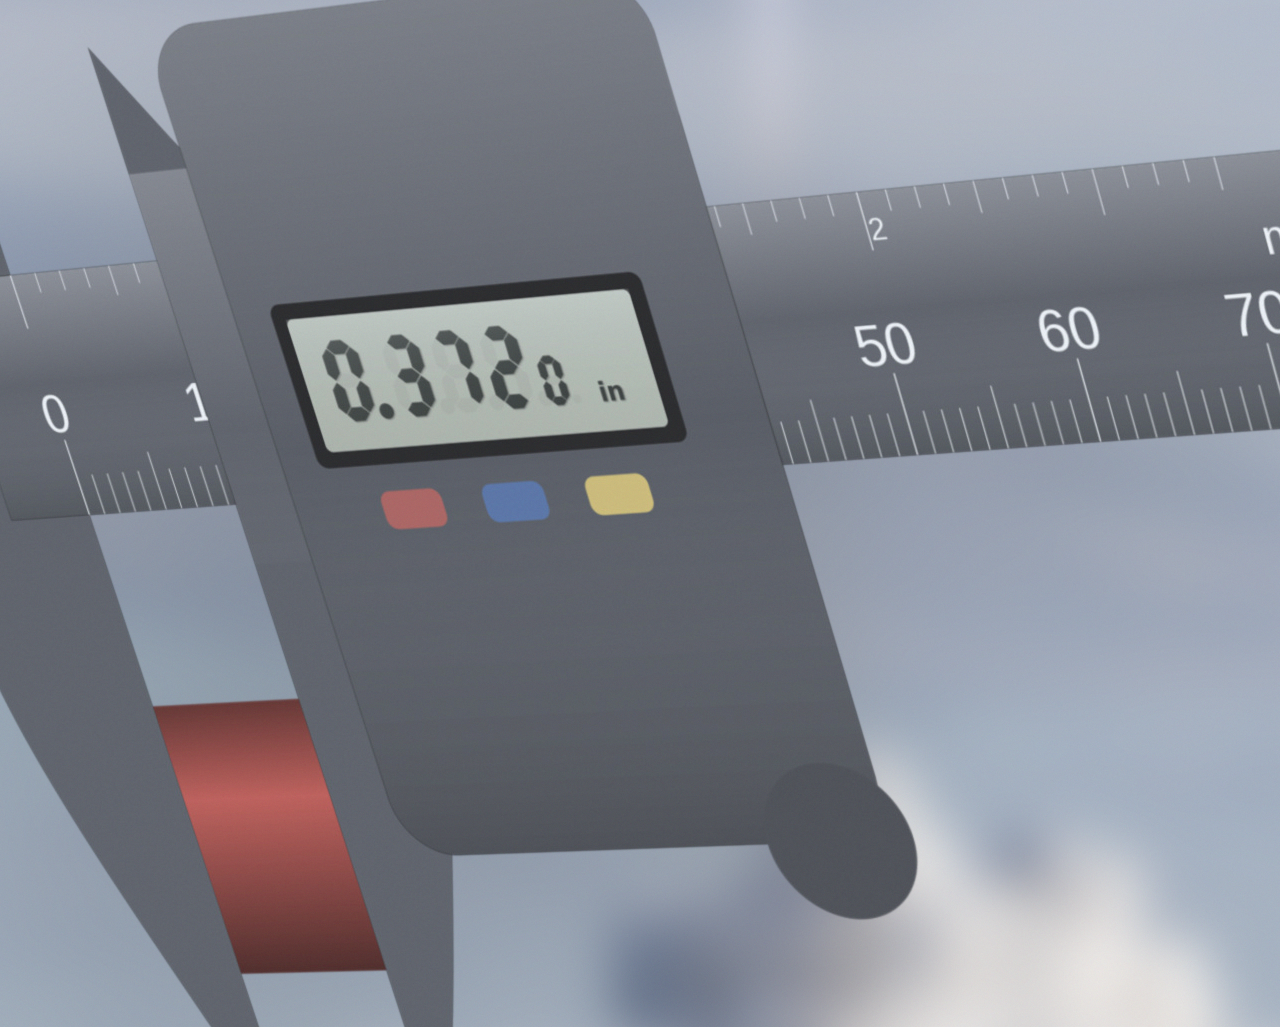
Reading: 0.3720 in
